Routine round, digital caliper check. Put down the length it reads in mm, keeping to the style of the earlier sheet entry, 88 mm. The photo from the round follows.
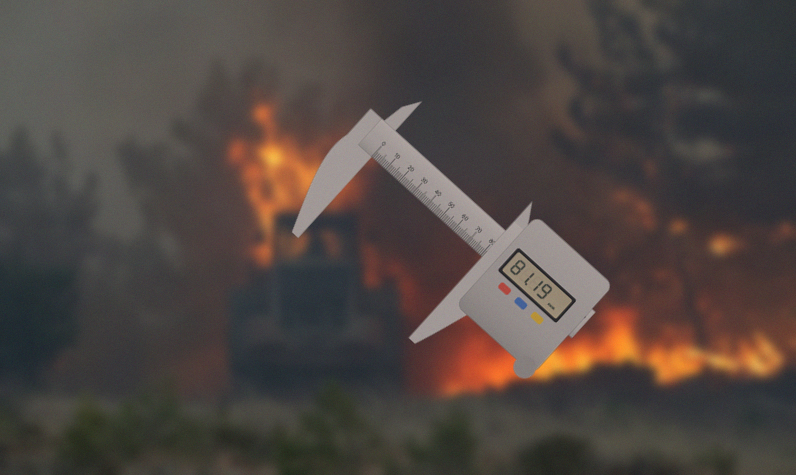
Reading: 81.19 mm
